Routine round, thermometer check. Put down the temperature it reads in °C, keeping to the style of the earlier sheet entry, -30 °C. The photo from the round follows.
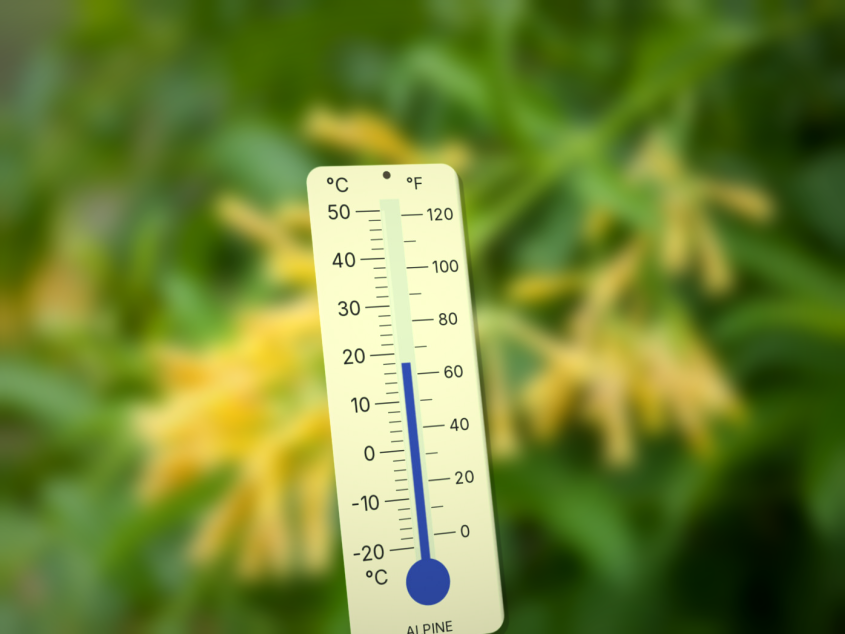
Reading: 18 °C
